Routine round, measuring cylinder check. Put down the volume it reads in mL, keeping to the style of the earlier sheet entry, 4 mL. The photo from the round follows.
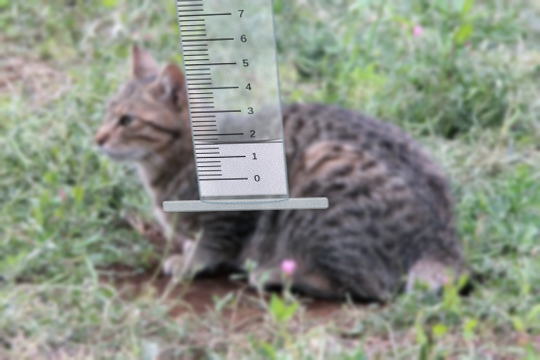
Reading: 1.6 mL
